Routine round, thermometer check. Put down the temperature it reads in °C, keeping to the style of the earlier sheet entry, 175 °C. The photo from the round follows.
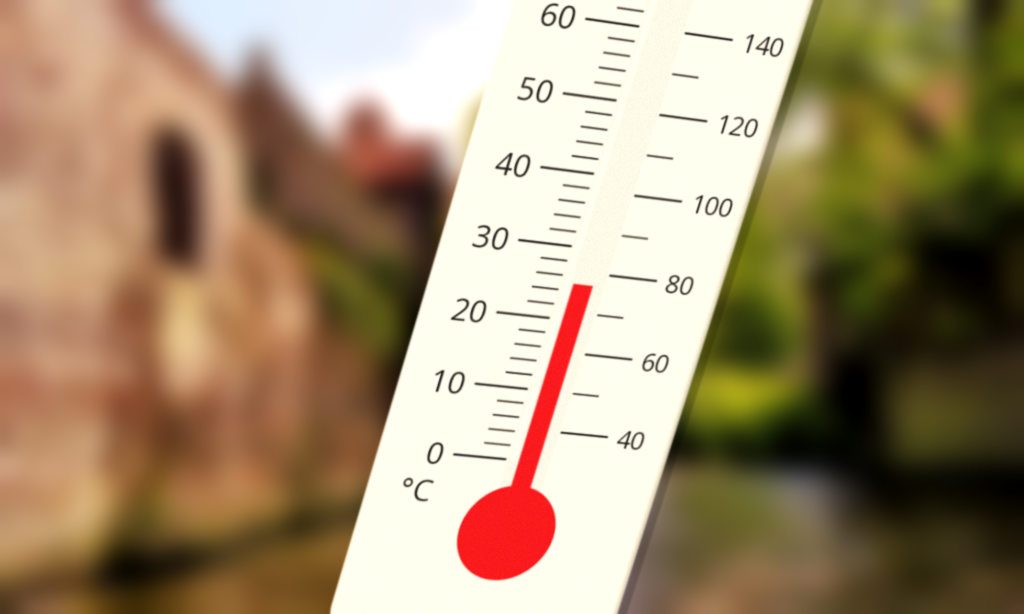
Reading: 25 °C
